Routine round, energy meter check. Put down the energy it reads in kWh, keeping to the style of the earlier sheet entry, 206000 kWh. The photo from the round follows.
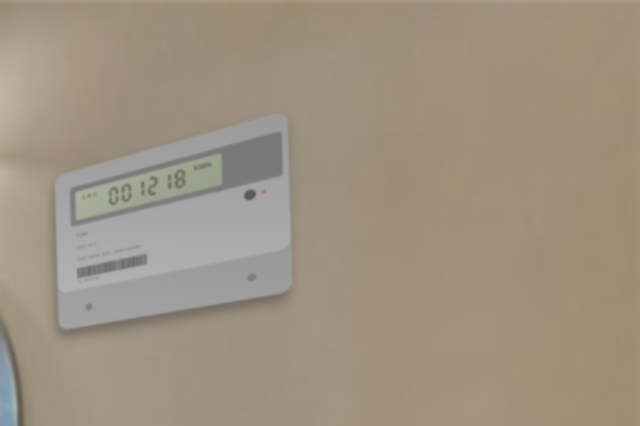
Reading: 1218 kWh
